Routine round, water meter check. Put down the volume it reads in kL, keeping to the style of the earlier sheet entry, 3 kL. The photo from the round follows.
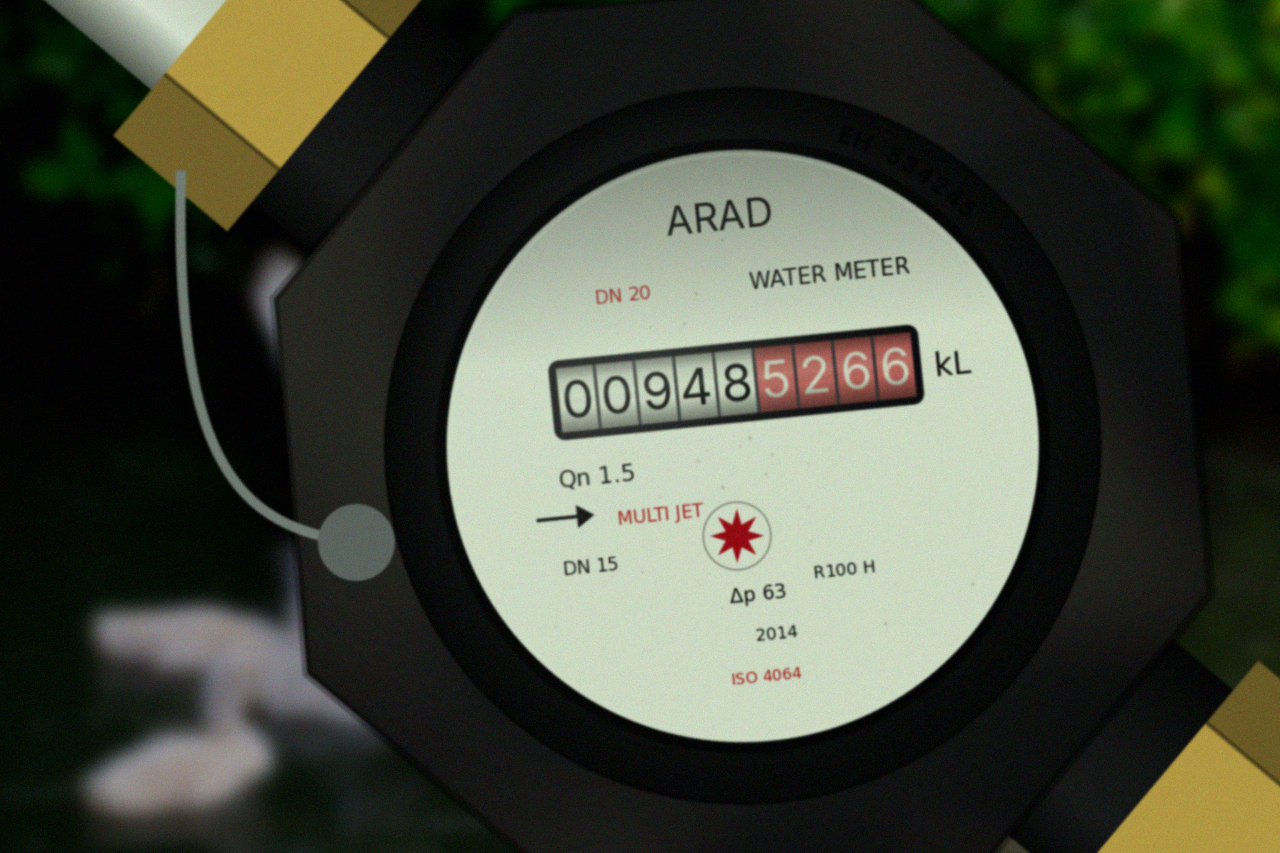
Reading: 948.5266 kL
